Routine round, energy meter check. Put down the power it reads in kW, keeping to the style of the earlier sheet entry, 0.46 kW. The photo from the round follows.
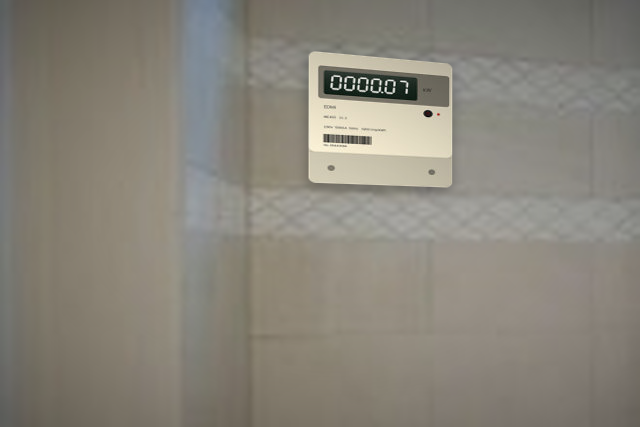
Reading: 0.07 kW
